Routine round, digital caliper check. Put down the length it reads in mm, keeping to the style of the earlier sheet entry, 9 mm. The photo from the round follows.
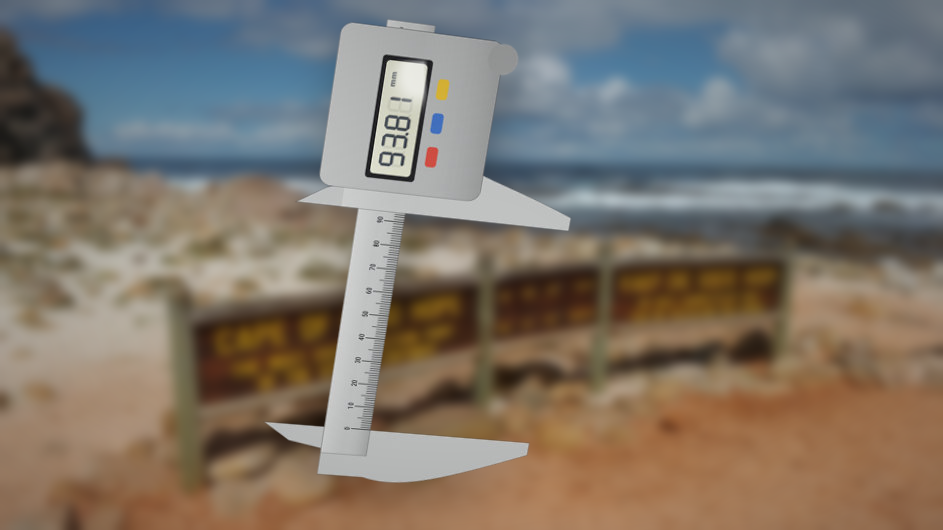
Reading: 93.81 mm
